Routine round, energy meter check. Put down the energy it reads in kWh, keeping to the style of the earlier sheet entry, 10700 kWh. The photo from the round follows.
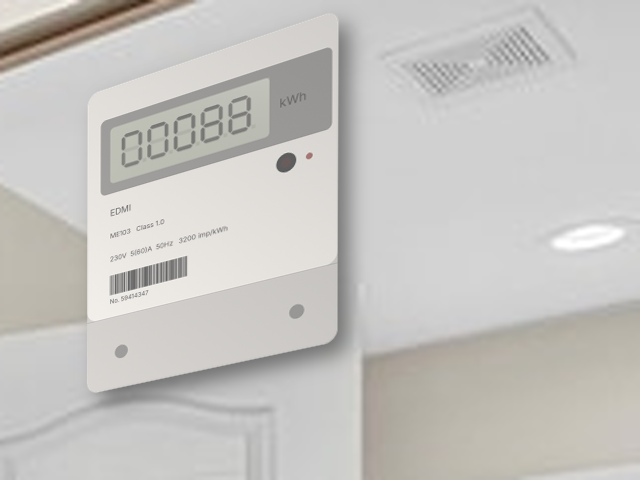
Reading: 88 kWh
